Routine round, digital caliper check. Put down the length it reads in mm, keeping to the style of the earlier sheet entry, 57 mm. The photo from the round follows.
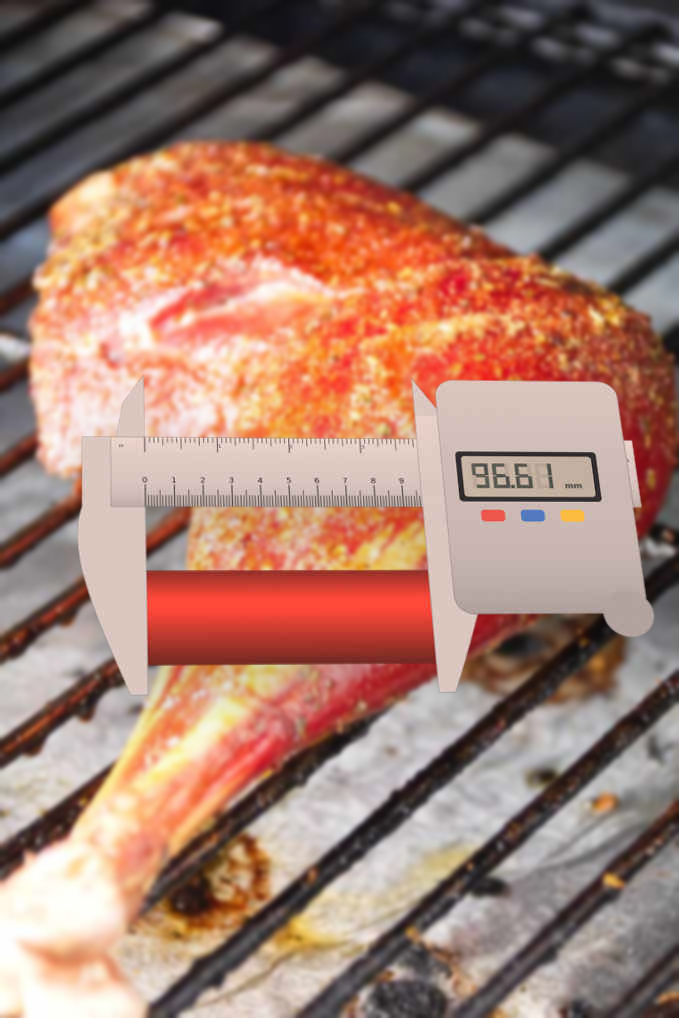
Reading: 96.61 mm
